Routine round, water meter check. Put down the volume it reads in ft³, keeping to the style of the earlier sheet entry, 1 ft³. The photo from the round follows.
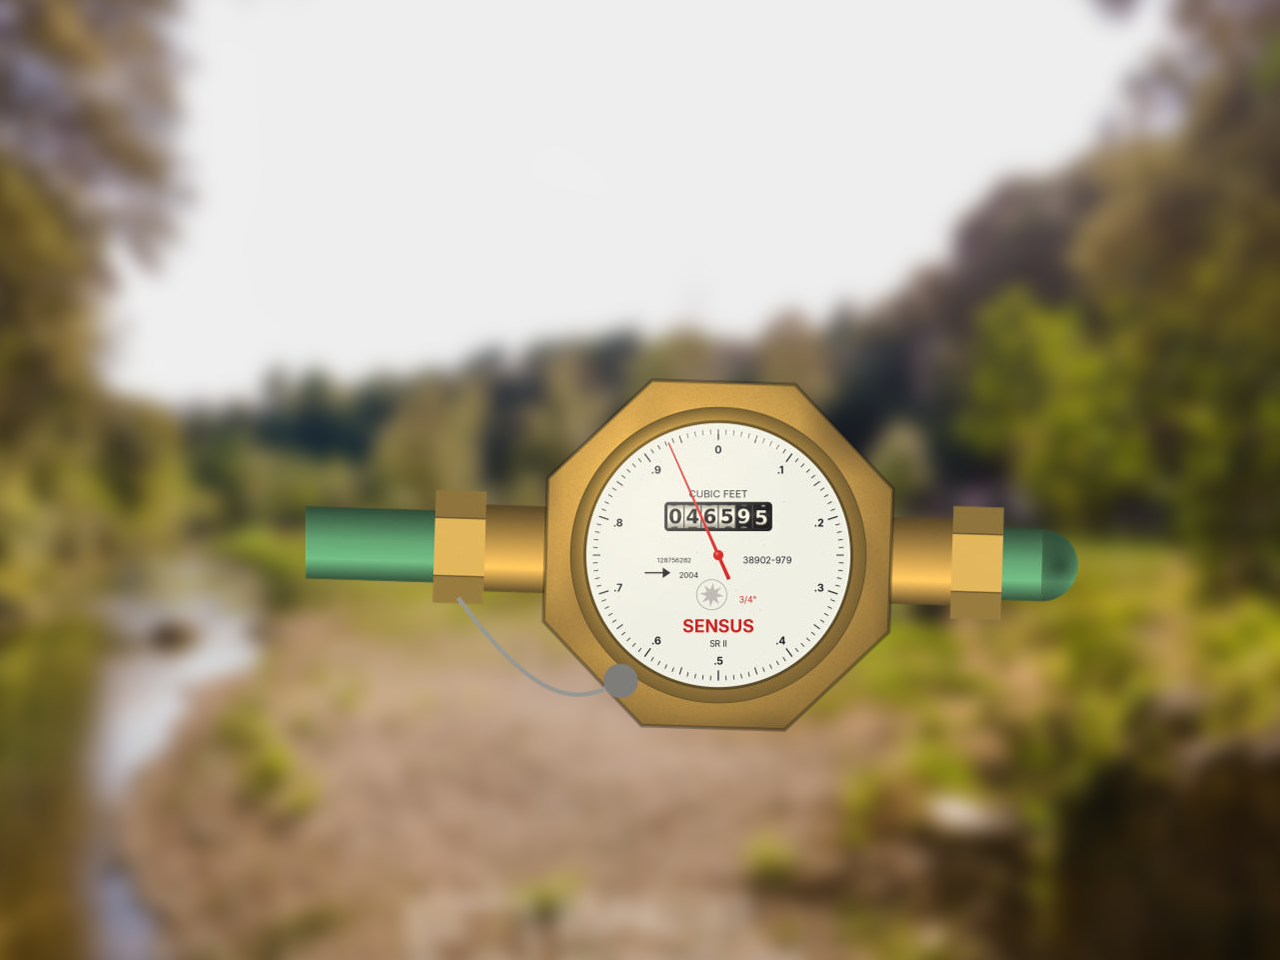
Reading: 46594.93 ft³
